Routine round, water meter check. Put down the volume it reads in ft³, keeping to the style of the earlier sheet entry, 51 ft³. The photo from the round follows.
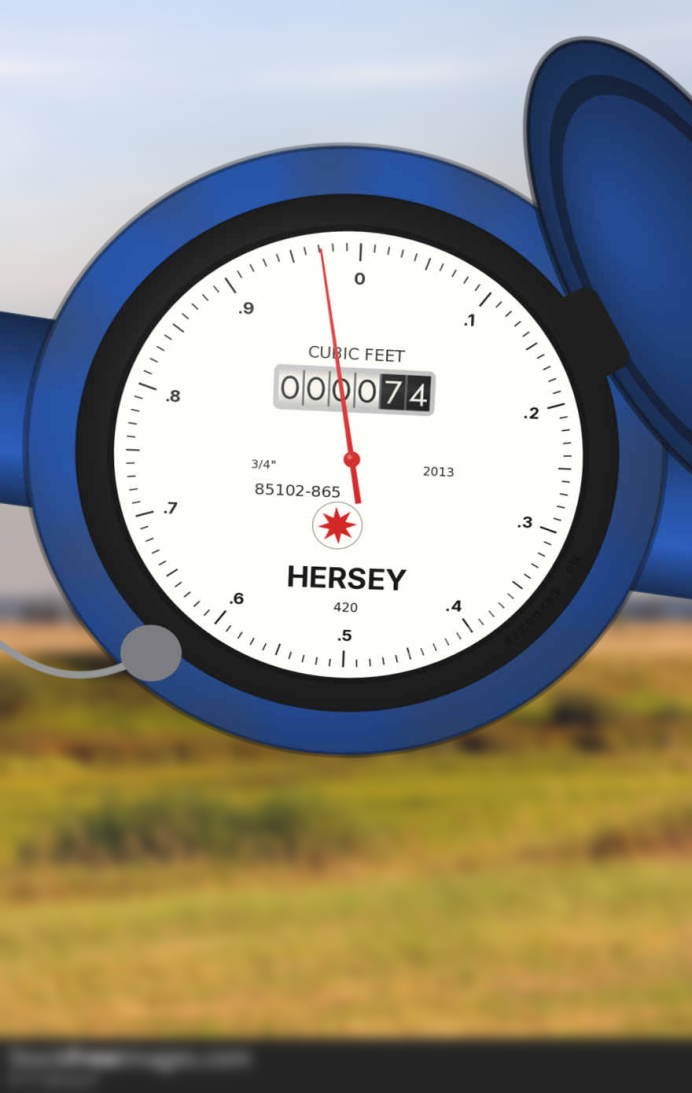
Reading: 73.97 ft³
